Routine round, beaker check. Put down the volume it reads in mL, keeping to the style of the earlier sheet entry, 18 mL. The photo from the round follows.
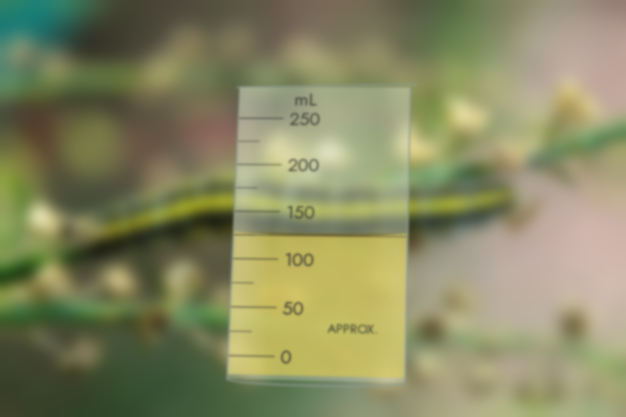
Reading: 125 mL
